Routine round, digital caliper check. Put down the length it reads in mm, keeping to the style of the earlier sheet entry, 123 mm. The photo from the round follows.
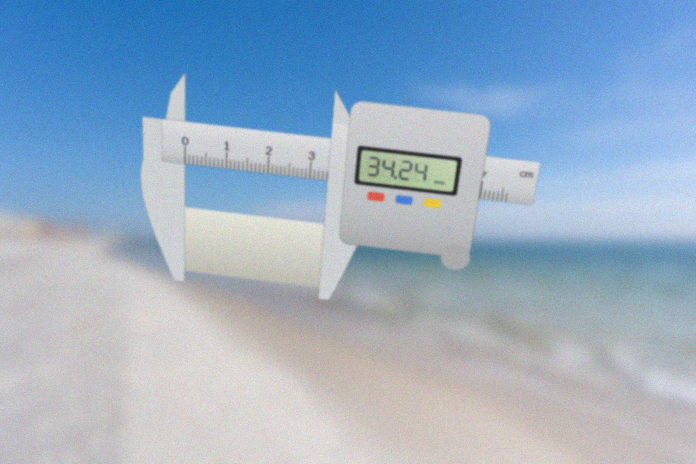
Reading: 34.24 mm
